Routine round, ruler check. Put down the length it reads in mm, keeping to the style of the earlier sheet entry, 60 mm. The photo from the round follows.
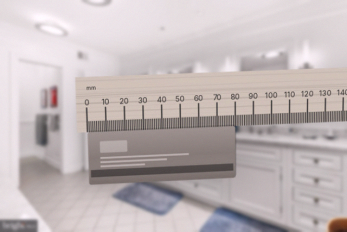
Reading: 80 mm
